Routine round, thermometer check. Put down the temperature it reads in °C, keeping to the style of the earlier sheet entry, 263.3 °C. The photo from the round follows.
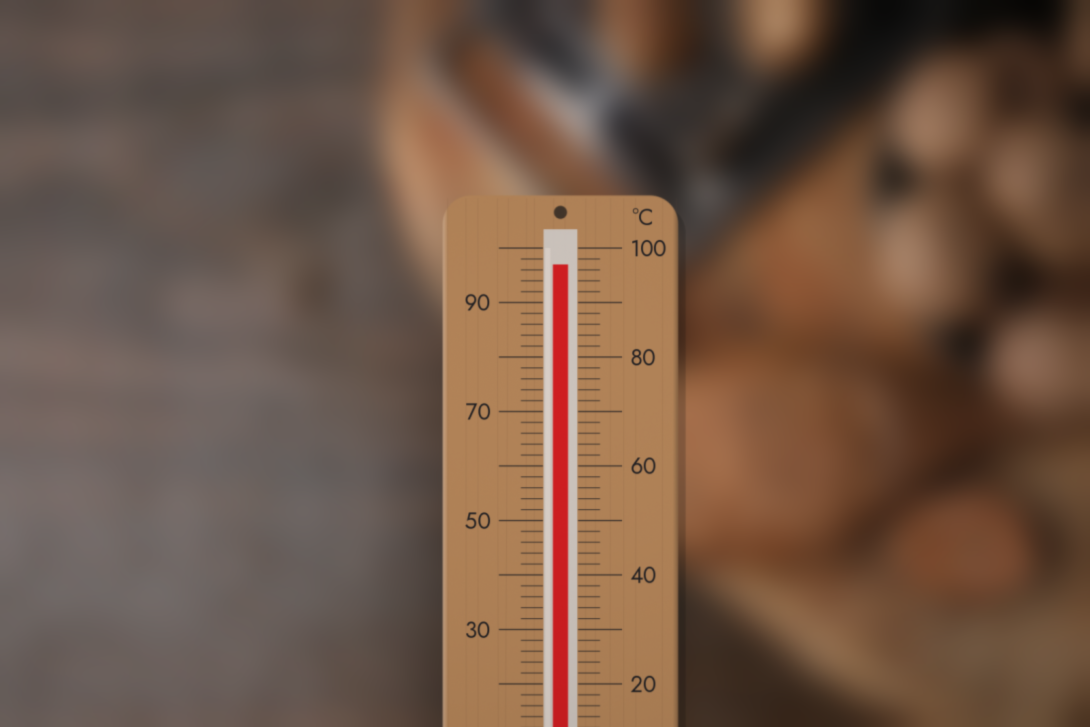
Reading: 97 °C
